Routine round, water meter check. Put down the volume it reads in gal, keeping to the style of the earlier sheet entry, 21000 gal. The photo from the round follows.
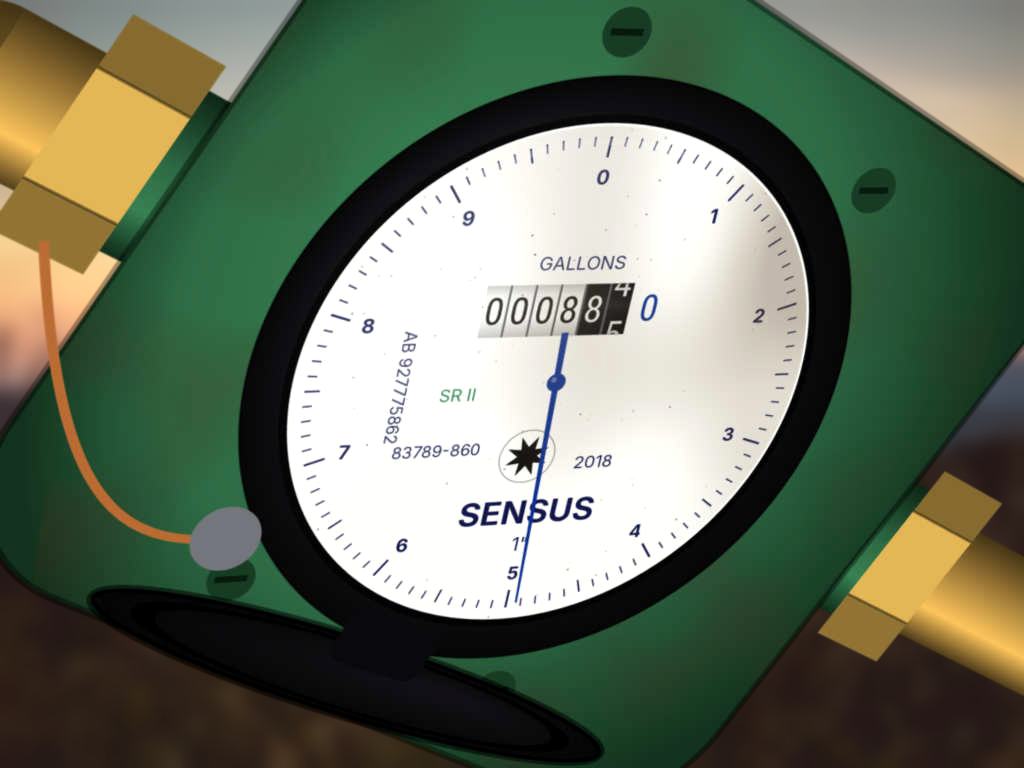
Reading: 8844.9 gal
